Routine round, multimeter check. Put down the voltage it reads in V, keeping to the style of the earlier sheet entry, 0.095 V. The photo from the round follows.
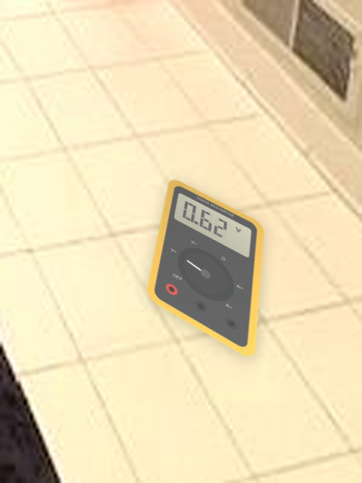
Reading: 0.62 V
